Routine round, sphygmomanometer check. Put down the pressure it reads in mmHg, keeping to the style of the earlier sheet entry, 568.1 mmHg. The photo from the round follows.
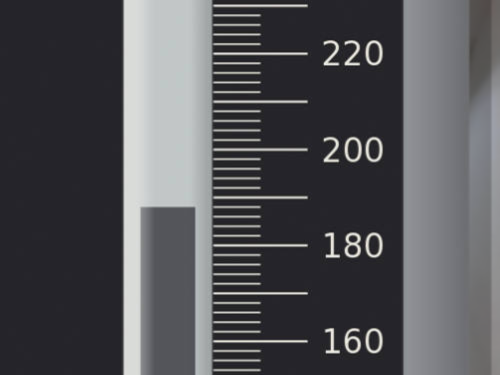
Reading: 188 mmHg
